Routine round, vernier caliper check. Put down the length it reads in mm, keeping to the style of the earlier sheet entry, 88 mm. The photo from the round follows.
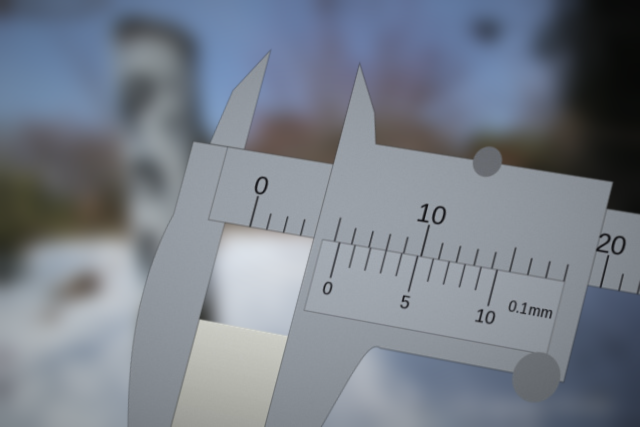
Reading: 5.3 mm
